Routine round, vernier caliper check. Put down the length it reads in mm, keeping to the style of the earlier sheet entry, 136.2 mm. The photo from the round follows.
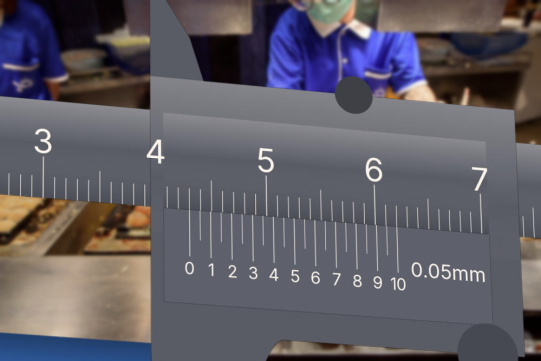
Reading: 43.0 mm
